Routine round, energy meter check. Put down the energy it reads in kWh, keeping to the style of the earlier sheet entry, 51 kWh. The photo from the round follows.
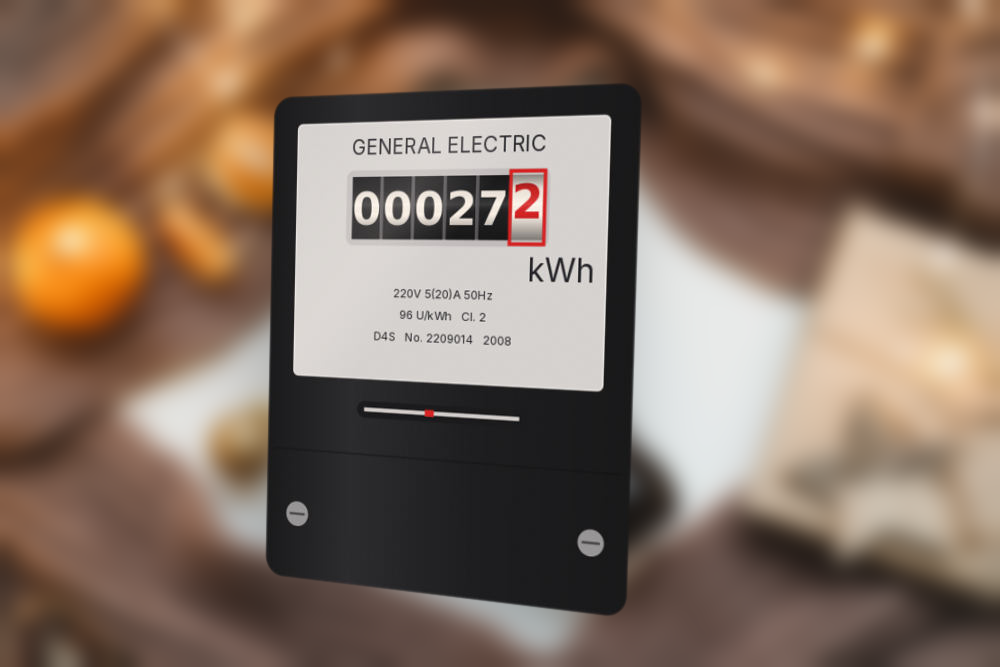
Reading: 27.2 kWh
